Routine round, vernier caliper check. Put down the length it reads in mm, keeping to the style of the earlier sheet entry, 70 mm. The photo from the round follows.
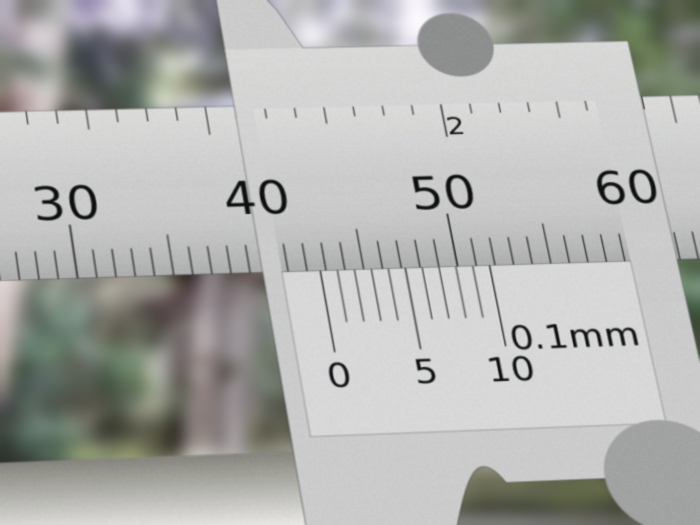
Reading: 42.7 mm
